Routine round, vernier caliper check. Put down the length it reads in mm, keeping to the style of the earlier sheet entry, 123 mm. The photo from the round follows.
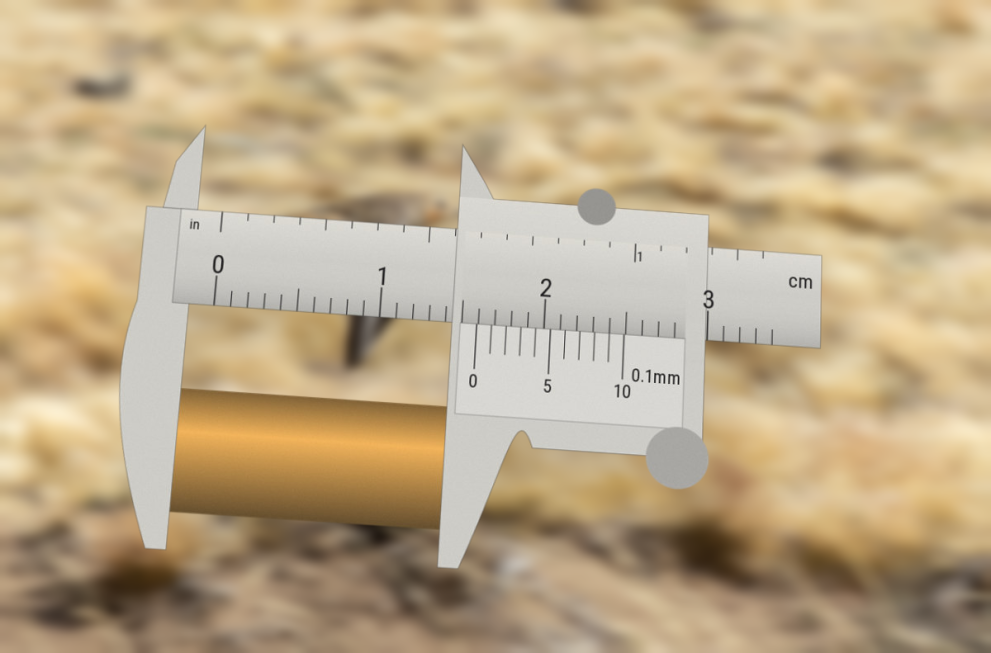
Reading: 15.9 mm
